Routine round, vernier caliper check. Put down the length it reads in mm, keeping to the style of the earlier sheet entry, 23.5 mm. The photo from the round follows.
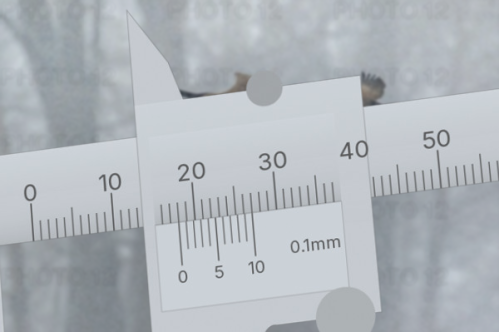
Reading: 18.0 mm
